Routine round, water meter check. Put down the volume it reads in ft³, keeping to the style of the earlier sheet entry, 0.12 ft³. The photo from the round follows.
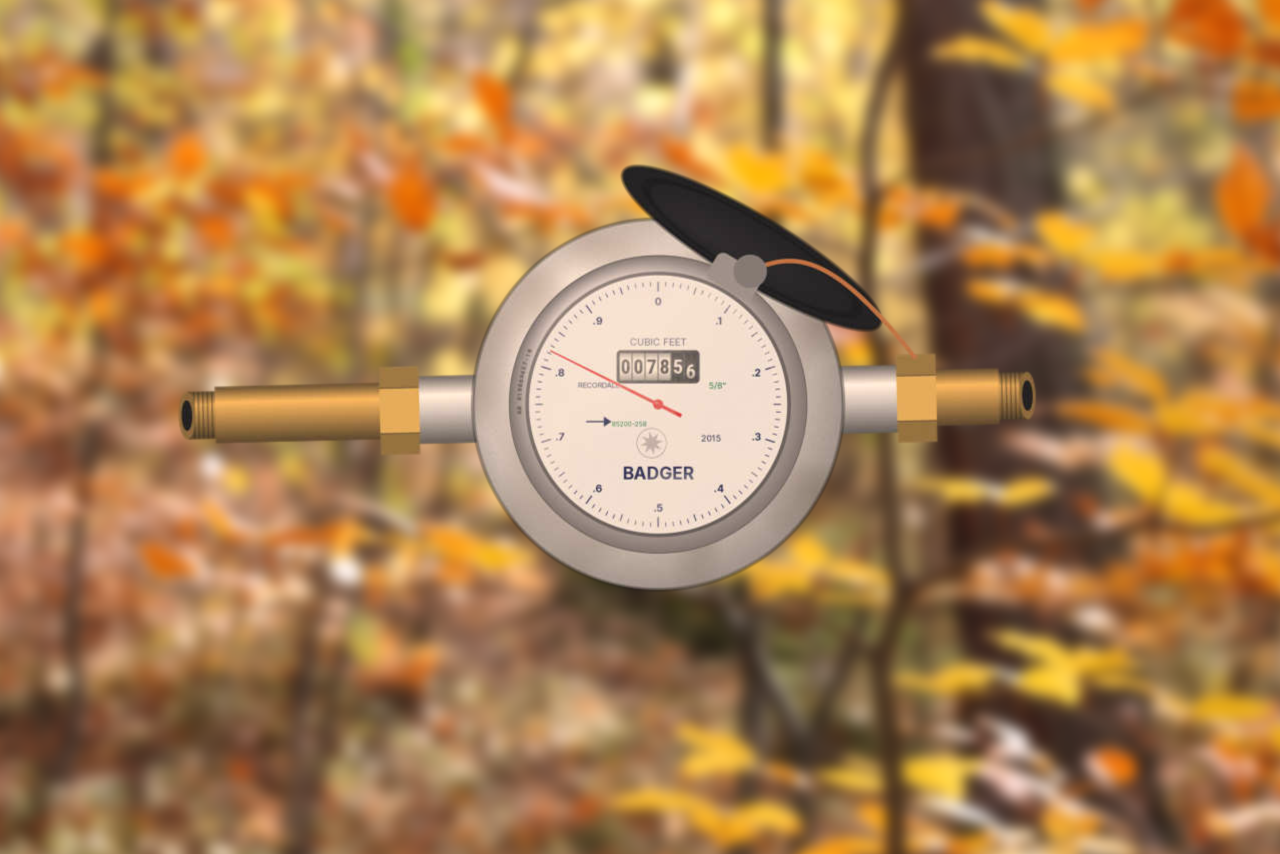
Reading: 7855.82 ft³
